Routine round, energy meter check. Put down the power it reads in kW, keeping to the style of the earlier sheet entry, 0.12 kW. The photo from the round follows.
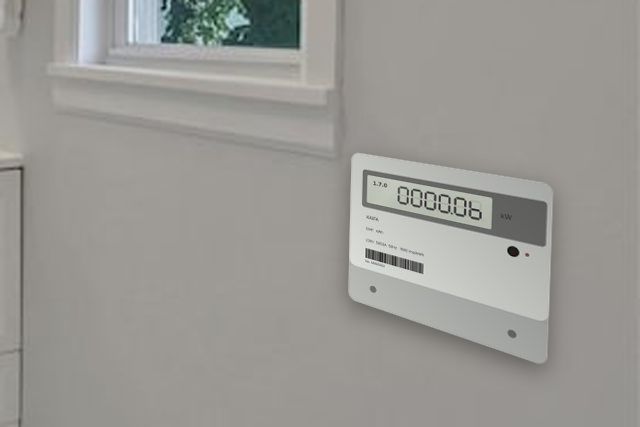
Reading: 0.06 kW
